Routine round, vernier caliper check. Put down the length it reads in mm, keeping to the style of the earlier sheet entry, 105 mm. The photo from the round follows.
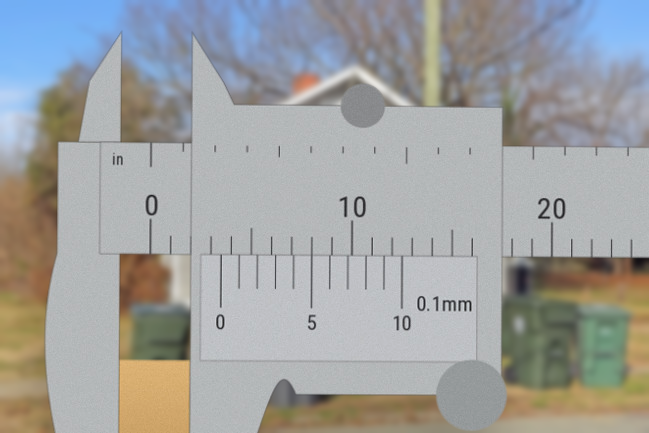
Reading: 3.5 mm
